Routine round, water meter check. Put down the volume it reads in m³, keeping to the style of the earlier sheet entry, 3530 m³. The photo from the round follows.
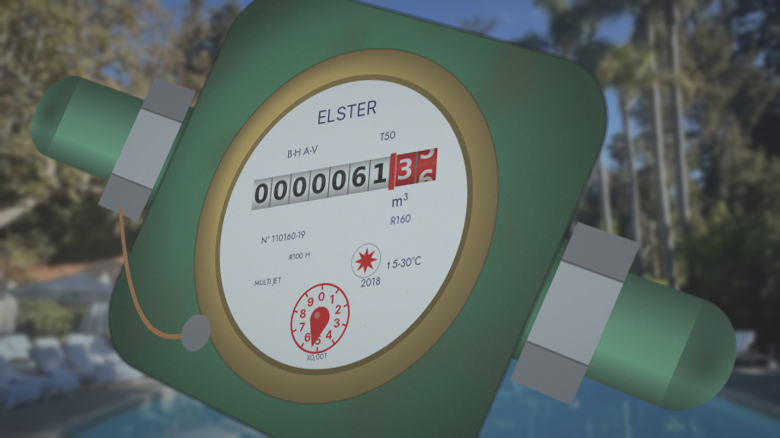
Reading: 61.355 m³
